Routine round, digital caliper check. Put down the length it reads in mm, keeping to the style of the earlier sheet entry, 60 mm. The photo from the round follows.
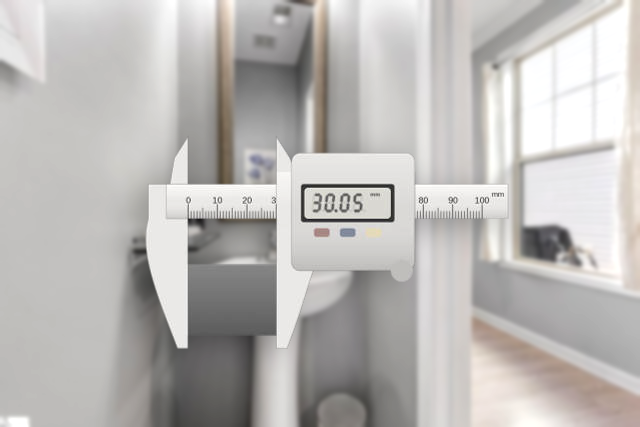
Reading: 30.05 mm
